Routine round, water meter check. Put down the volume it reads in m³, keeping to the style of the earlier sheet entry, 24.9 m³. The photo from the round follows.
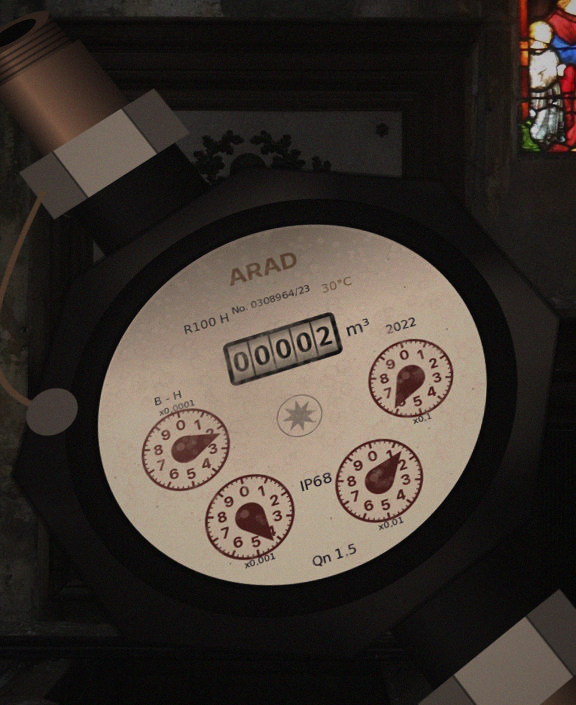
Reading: 2.6142 m³
